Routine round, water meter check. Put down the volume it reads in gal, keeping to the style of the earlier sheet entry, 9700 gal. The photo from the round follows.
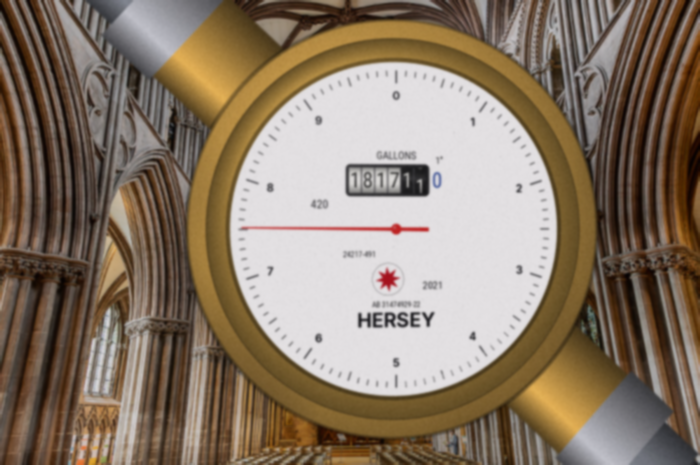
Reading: 1817107.5 gal
